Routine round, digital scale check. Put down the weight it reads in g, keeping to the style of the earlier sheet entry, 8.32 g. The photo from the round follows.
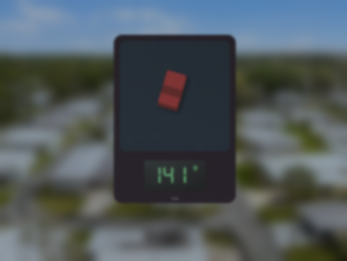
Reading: 141 g
